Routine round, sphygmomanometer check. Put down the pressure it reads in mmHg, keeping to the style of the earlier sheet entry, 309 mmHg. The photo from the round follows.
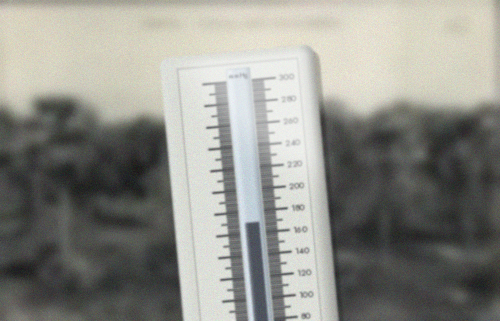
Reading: 170 mmHg
